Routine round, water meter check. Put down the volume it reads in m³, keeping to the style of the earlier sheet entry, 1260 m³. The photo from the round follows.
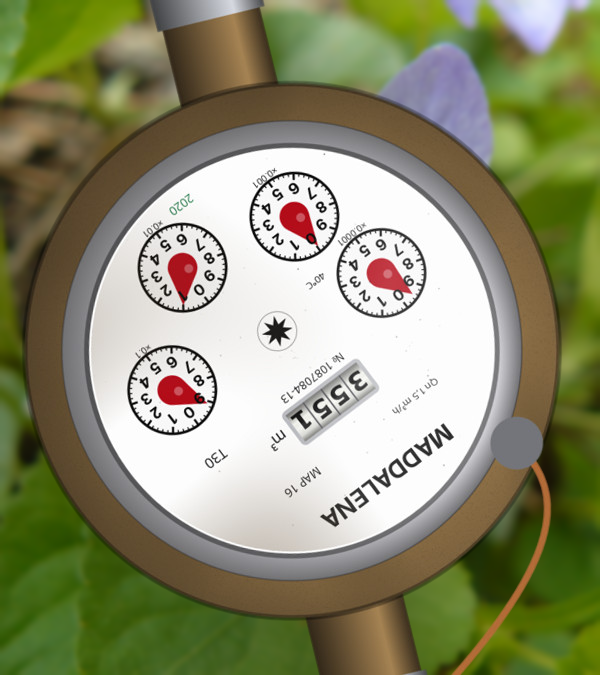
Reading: 3550.9099 m³
